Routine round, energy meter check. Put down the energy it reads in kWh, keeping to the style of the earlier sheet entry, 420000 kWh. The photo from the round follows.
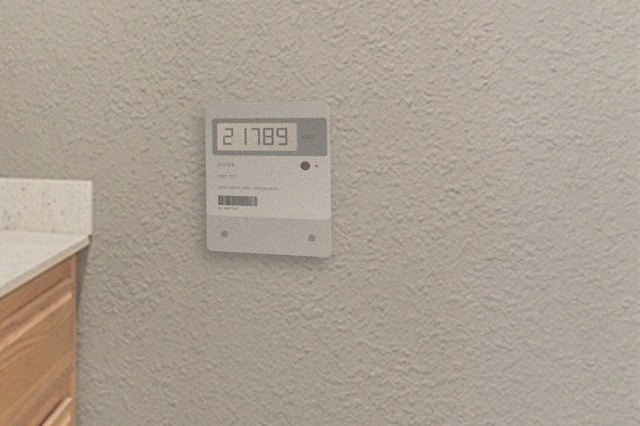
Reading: 21789 kWh
